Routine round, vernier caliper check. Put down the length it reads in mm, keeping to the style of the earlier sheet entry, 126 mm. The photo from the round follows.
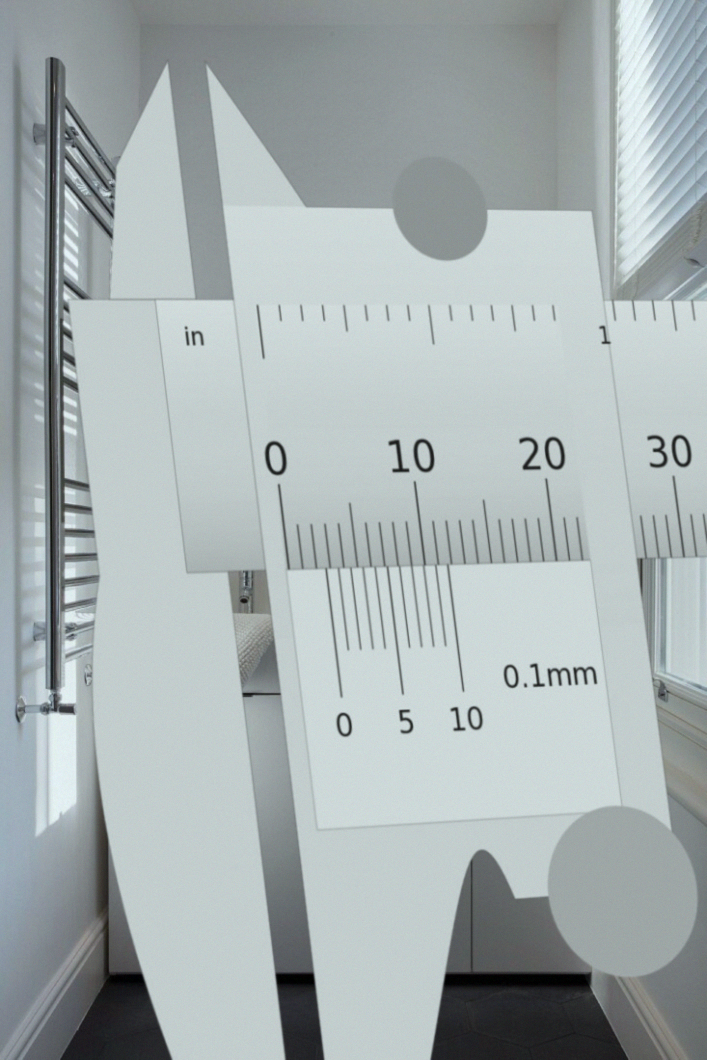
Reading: 2.7 mm
